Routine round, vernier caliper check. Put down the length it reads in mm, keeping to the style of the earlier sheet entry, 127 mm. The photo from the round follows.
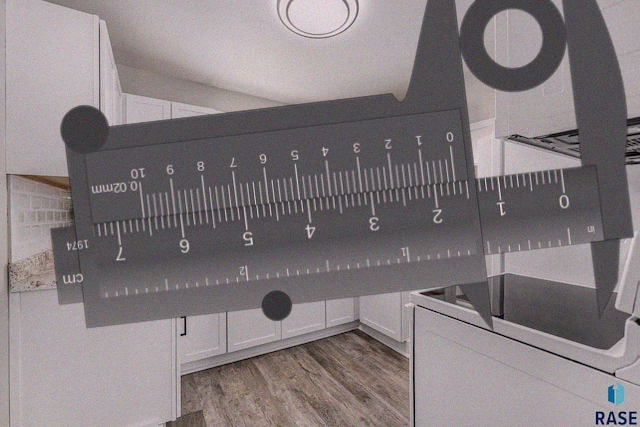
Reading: 16.8 mm
